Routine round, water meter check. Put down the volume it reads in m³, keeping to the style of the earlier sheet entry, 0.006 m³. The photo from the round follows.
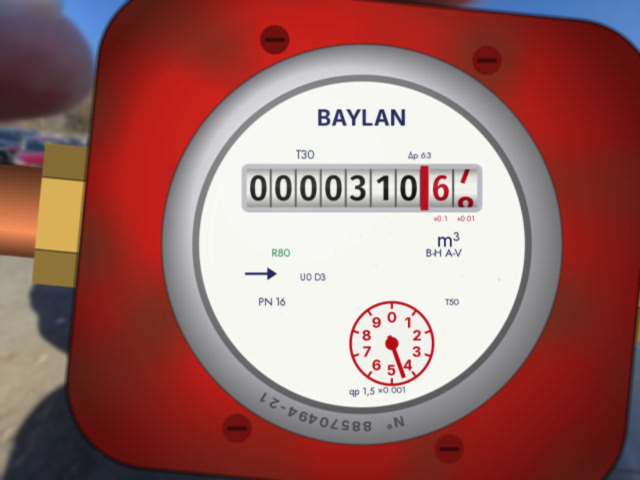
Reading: 310.674 m³
